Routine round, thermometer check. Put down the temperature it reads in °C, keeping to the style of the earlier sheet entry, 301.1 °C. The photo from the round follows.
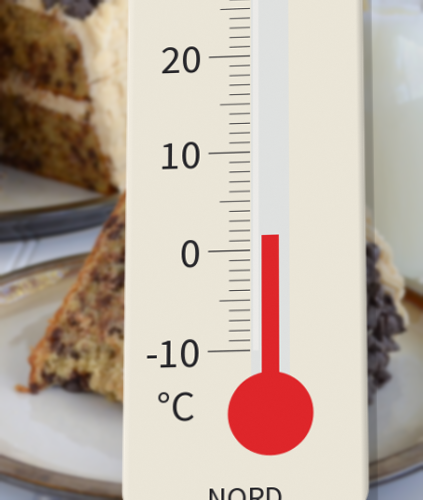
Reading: 1.5 °C
